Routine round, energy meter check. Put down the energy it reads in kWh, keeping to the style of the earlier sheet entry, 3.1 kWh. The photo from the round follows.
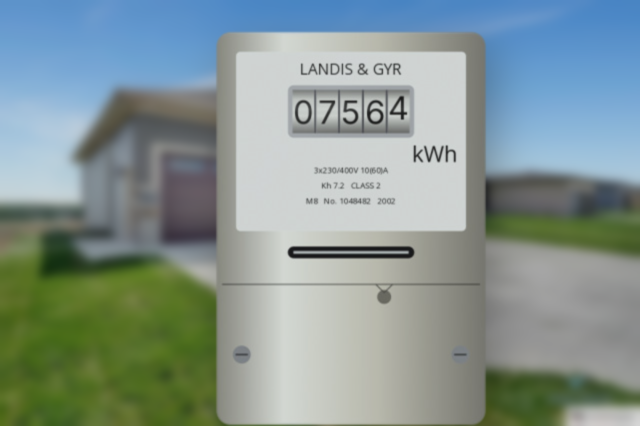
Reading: 7564 kWh
